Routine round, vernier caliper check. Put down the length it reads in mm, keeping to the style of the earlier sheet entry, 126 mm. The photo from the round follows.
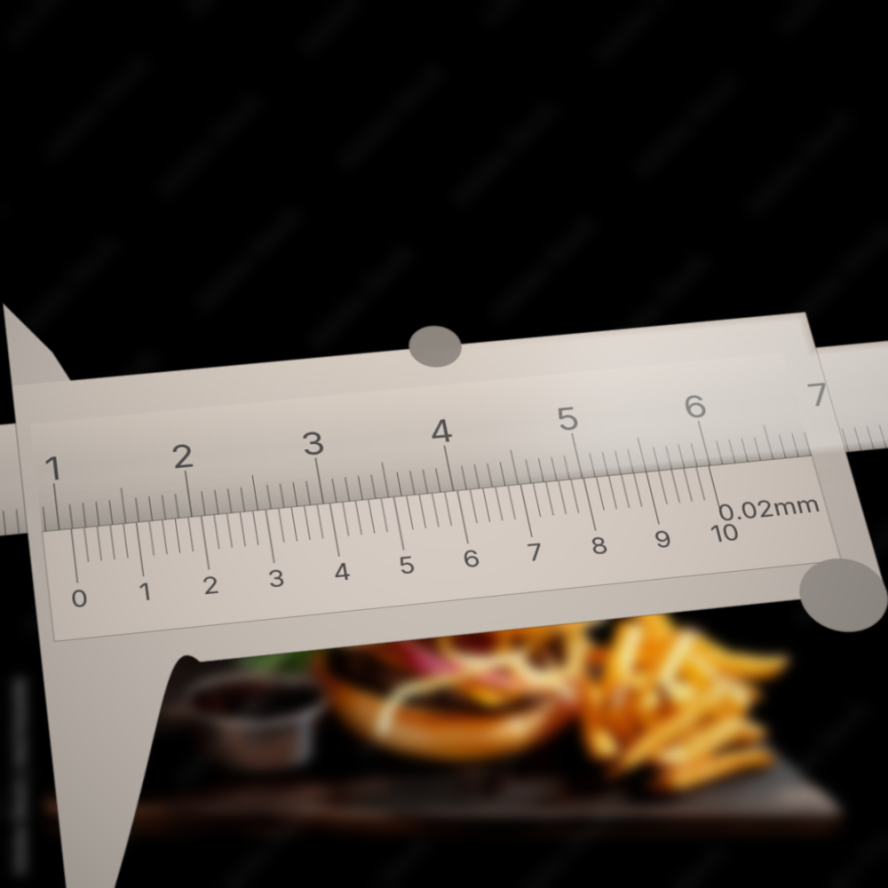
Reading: 10.9 mm
